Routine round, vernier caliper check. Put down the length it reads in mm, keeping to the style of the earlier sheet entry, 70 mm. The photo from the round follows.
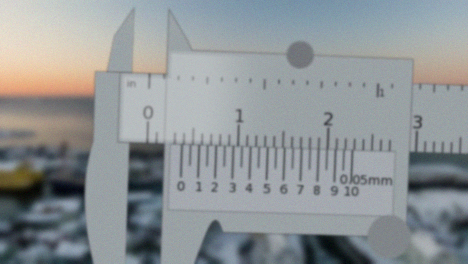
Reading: 3.8 mm
